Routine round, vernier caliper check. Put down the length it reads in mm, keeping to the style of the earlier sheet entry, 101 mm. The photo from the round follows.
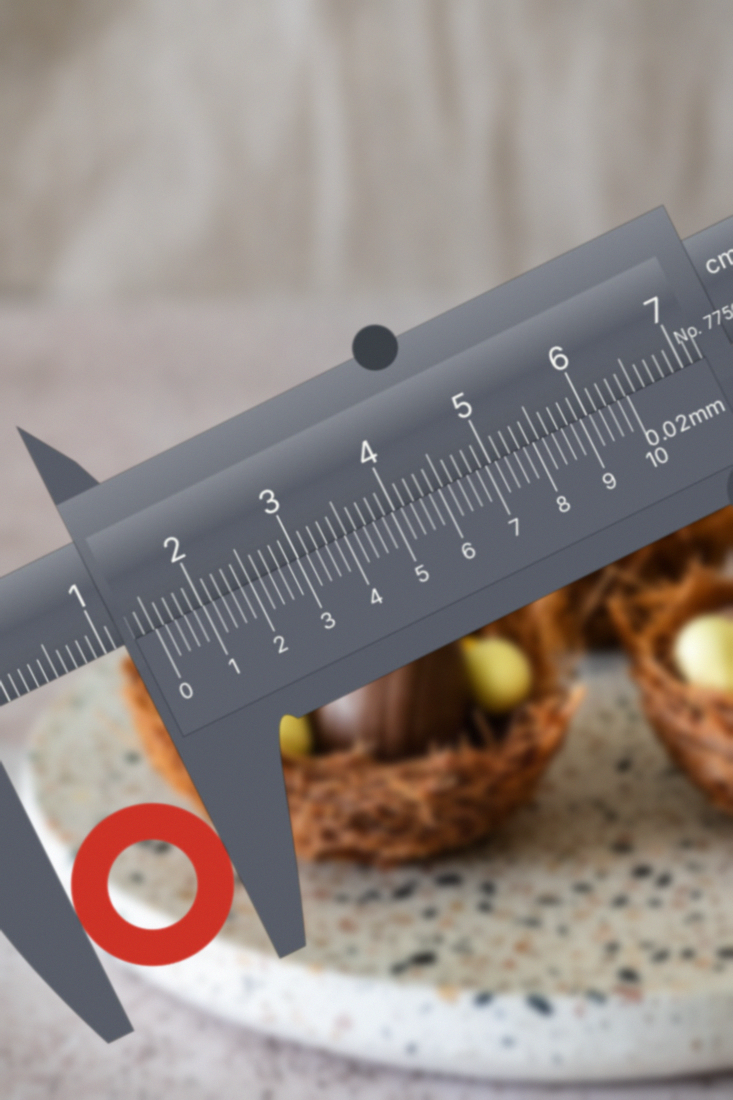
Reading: 15.2 mm
